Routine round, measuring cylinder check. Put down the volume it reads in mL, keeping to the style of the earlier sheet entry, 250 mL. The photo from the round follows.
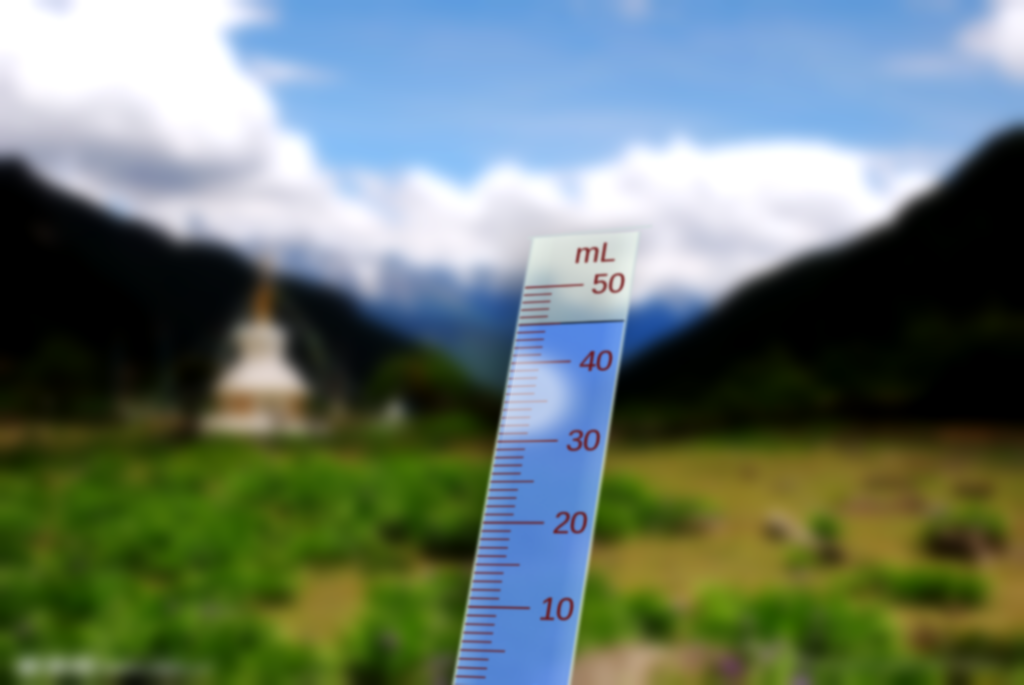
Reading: 45 mL
